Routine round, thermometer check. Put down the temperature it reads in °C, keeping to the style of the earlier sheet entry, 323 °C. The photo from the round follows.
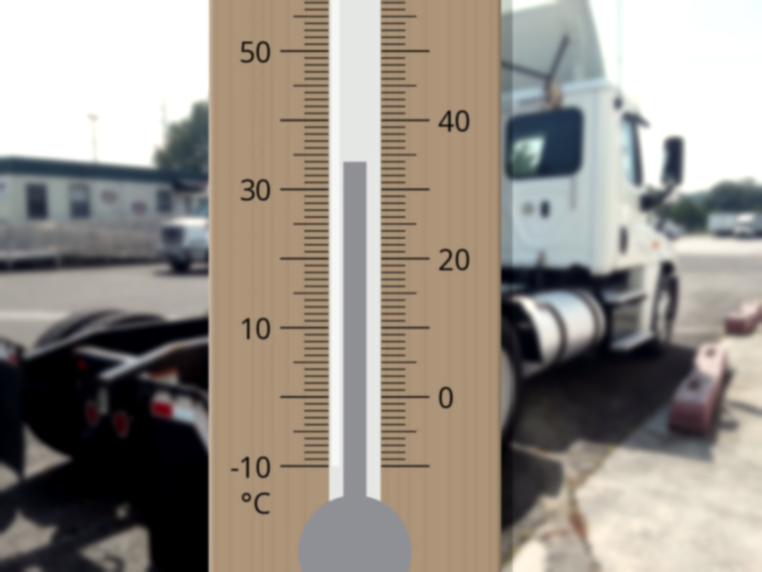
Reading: 34 °C
